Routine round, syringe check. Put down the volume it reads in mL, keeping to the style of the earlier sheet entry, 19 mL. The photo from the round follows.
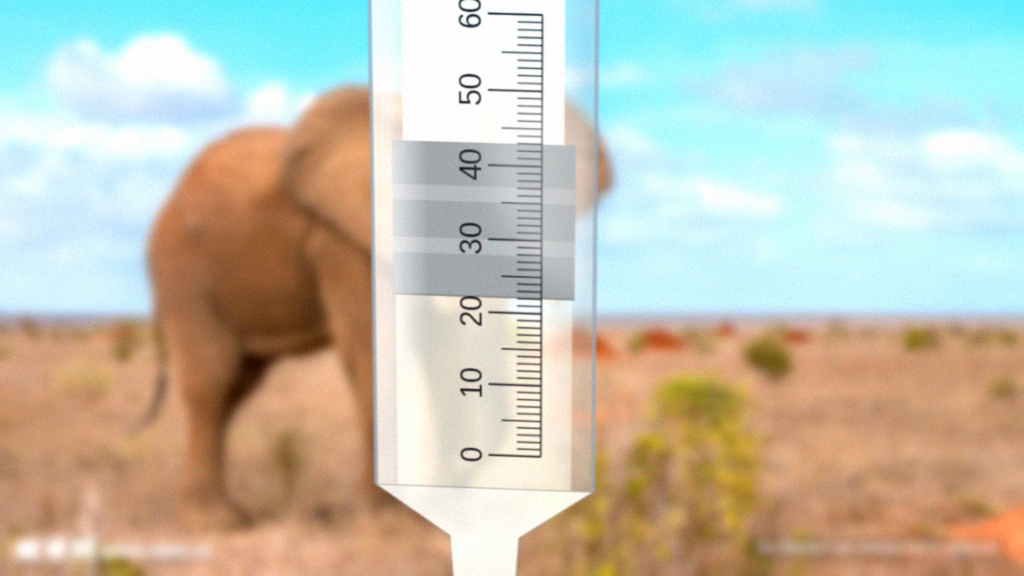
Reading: 22 mL
